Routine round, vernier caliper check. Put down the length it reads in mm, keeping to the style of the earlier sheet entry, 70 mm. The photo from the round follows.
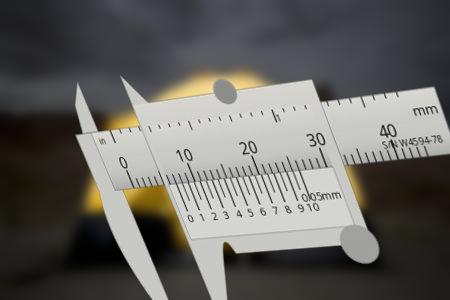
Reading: 7.0 mm
